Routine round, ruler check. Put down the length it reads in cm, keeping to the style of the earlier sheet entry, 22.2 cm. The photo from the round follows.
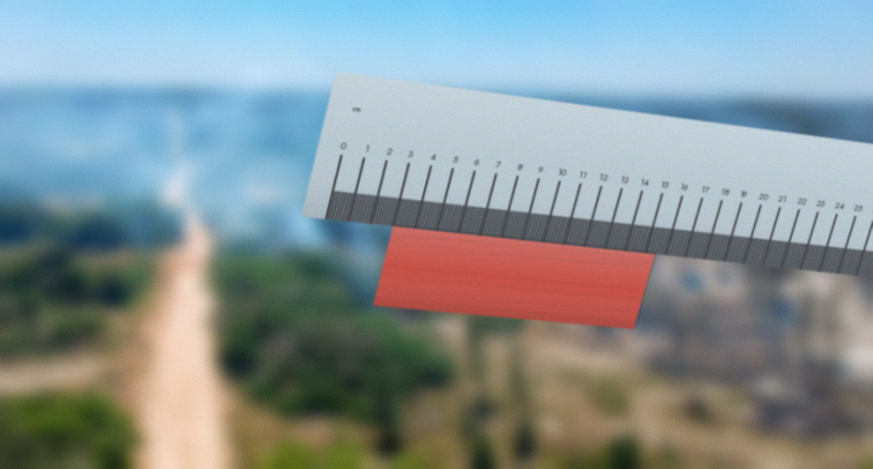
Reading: 12.5 cm
